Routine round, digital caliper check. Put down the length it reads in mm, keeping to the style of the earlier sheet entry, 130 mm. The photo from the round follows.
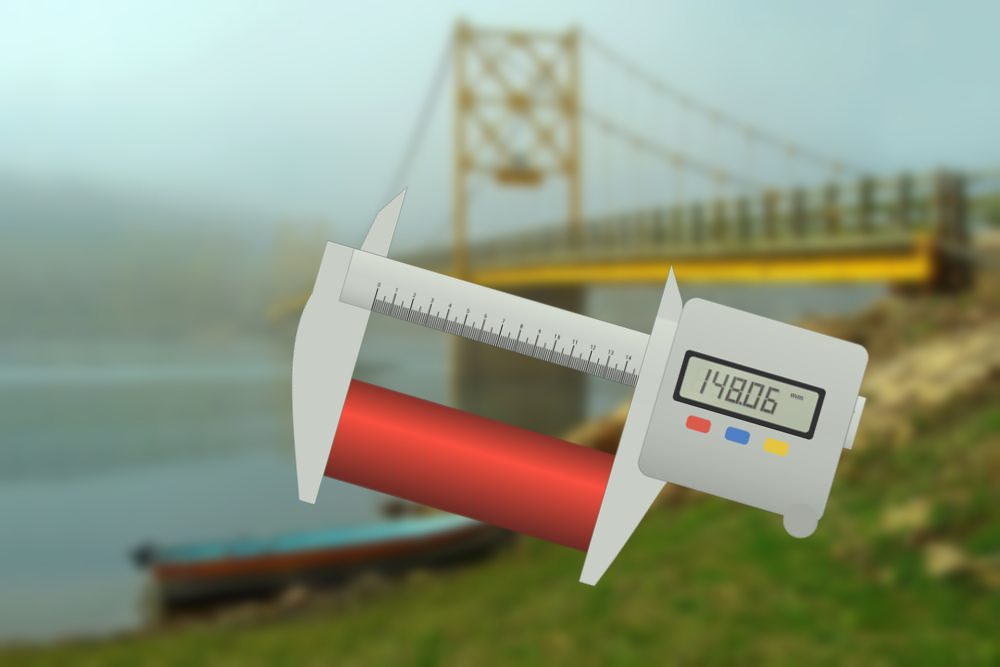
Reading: 148.06 mm
